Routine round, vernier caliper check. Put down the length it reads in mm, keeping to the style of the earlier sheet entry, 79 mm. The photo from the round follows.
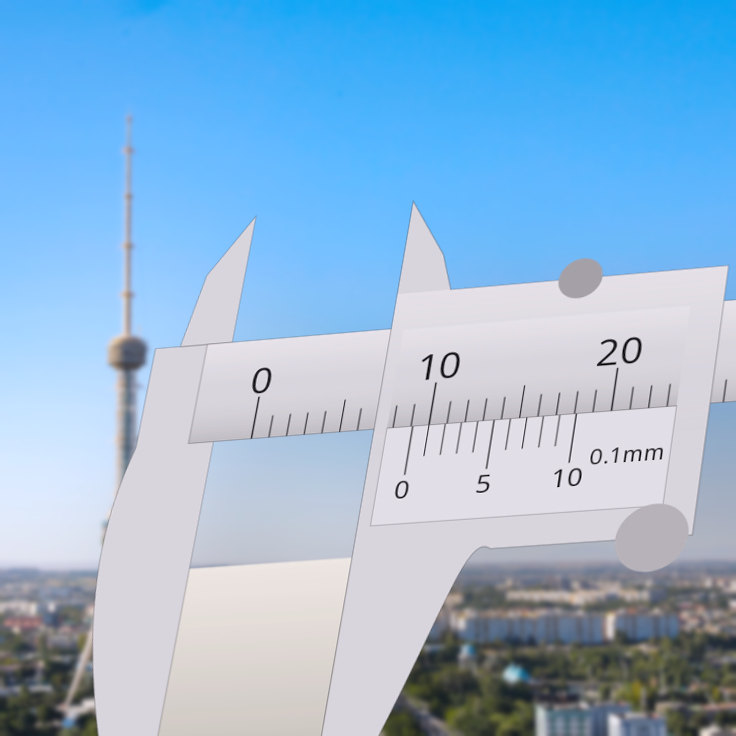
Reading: 9.1 mm
